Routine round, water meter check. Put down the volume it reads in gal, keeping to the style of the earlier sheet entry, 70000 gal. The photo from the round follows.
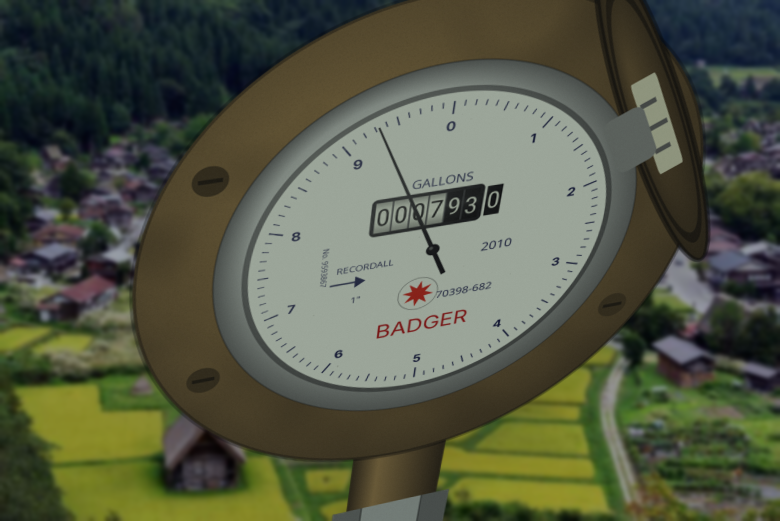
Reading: 7929.3 gal
